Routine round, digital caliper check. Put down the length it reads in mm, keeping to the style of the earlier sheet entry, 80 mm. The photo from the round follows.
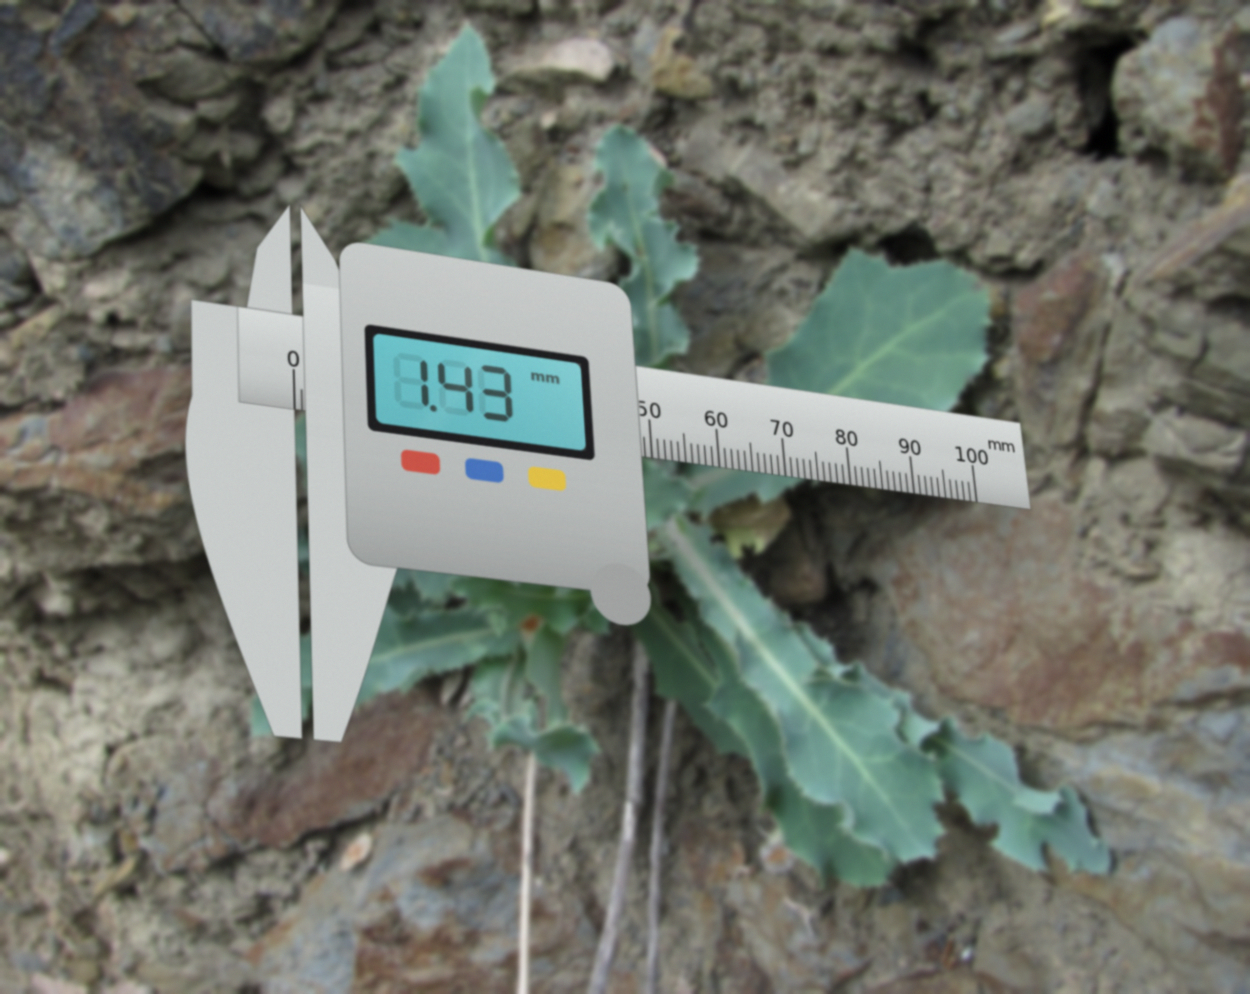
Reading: 1.43 mm
